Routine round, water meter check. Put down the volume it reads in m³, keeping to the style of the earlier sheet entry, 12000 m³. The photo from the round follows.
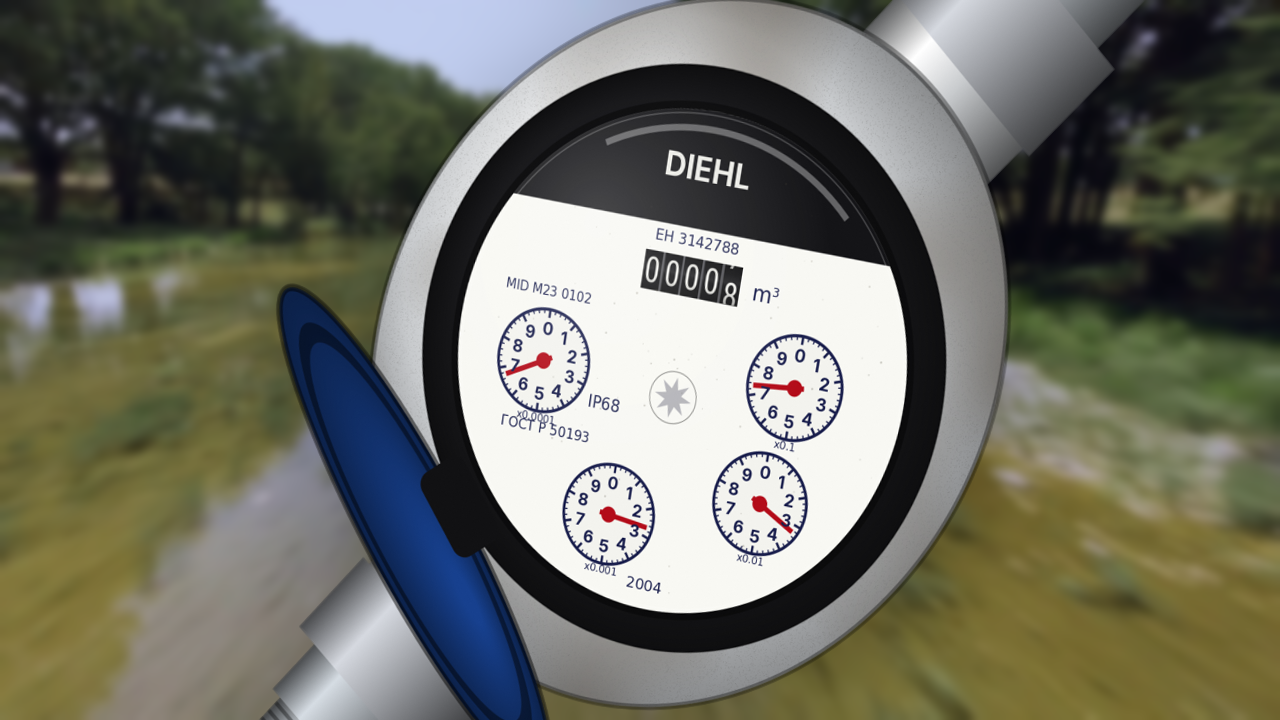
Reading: 7.7326 m³
